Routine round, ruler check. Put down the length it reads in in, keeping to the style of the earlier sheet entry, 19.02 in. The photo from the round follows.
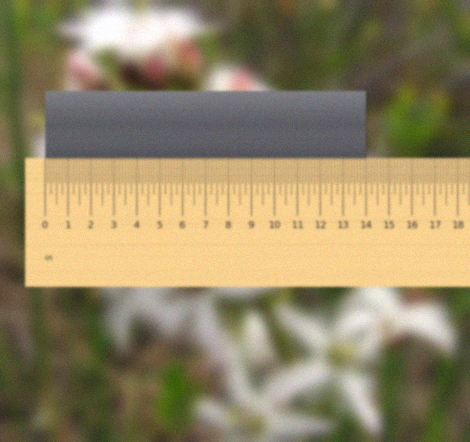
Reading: 14 in
